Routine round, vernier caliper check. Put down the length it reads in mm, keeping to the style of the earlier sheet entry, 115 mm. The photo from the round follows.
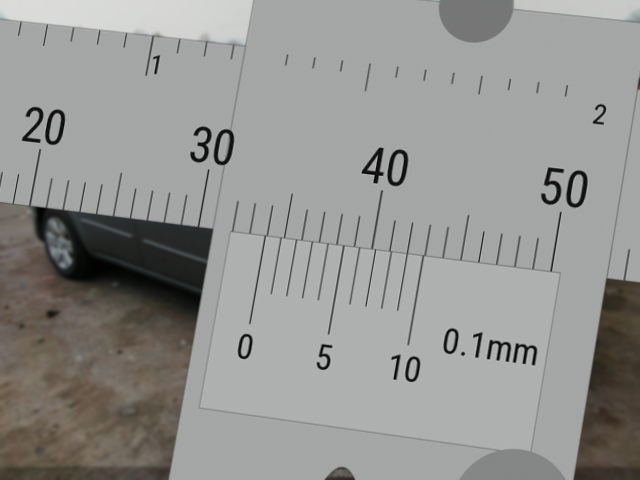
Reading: 33.9 mm
